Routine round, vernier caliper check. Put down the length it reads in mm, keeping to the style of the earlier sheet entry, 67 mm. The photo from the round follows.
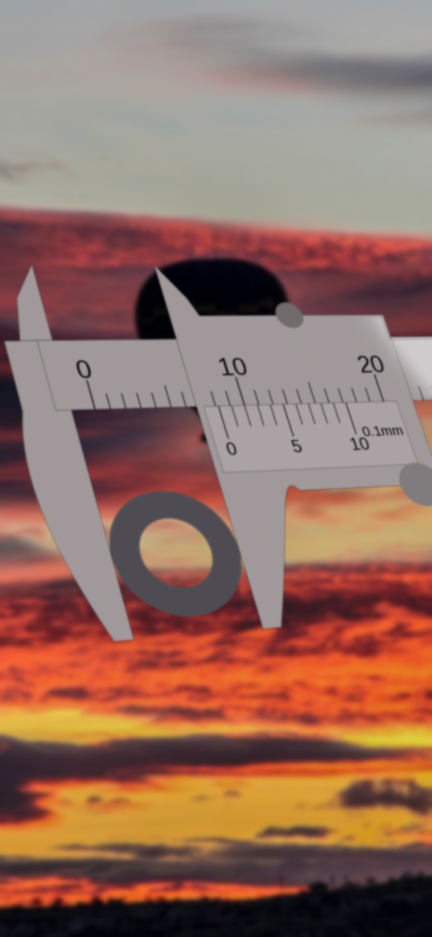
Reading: 8.2 mm
